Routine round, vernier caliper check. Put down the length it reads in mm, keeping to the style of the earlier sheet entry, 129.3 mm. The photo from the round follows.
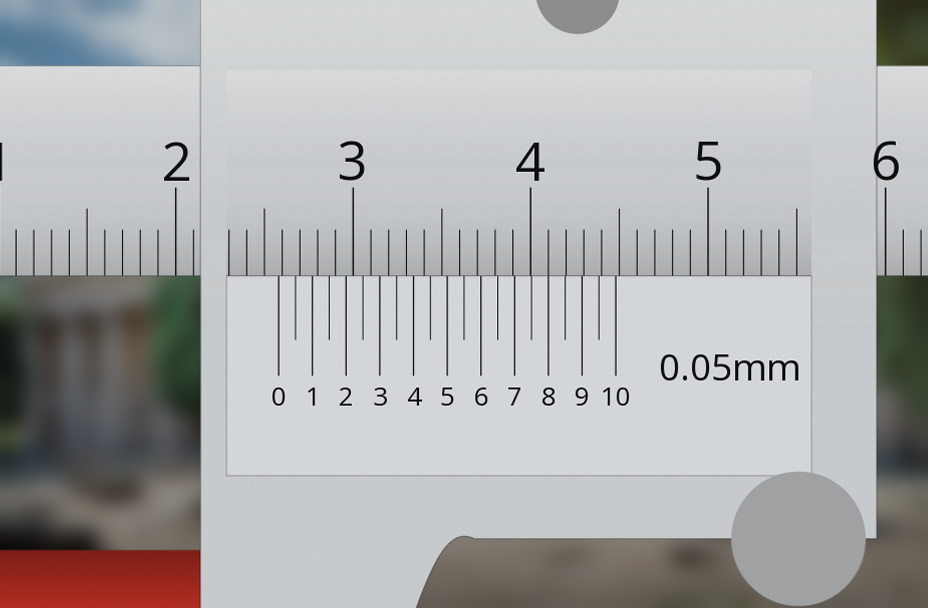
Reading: 25.8 mm
